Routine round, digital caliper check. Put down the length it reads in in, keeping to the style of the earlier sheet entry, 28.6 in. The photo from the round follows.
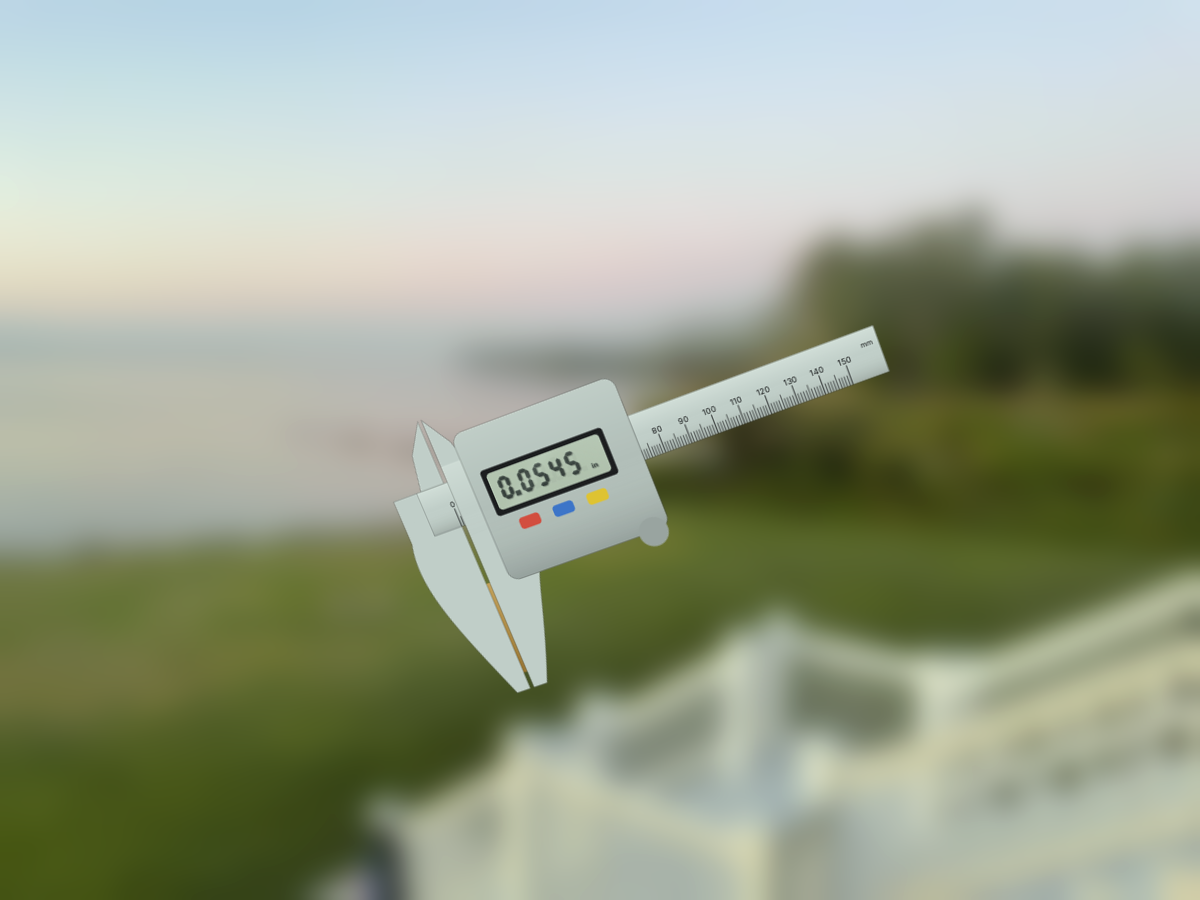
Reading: 0.0545 in
